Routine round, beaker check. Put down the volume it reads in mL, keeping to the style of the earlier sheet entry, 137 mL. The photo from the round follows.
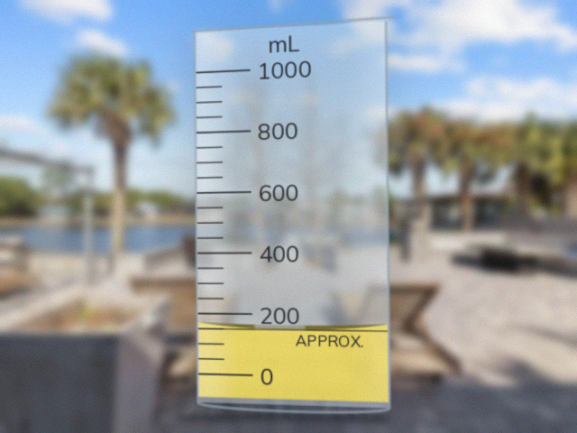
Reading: 150 mL
